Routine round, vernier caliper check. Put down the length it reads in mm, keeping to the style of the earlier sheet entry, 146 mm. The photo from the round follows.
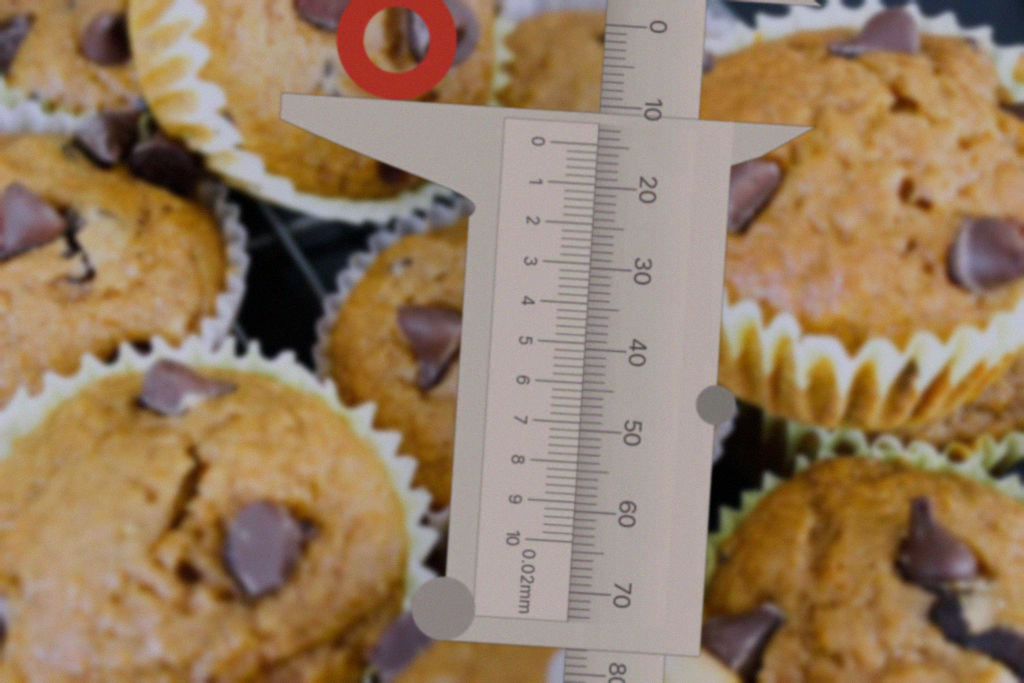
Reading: 14.8 mm
